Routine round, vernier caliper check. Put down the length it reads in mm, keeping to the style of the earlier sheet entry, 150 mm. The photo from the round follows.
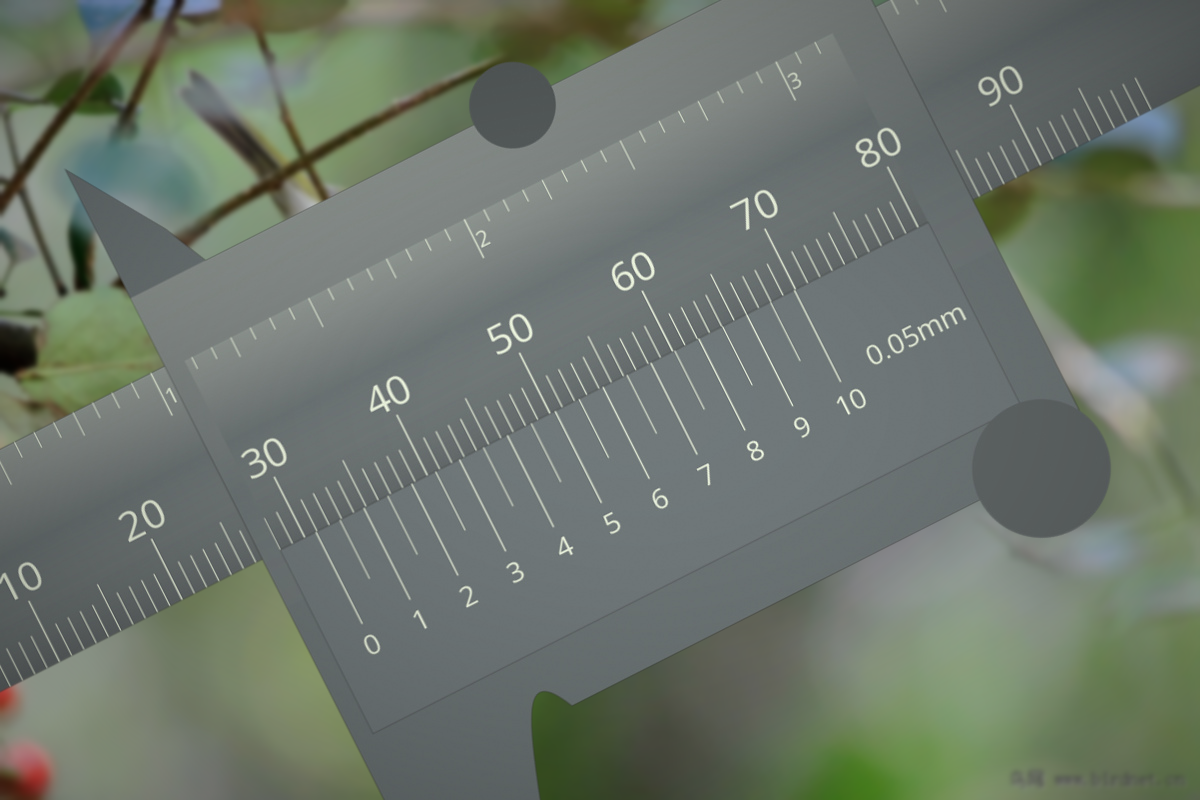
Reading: 30.9 mm
